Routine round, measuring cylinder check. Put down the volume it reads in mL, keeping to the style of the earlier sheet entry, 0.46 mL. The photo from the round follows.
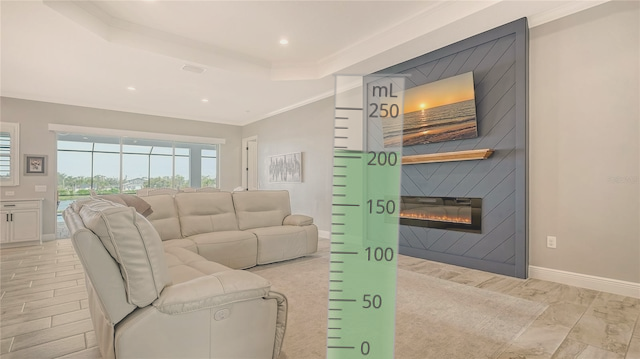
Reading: 205 mL
